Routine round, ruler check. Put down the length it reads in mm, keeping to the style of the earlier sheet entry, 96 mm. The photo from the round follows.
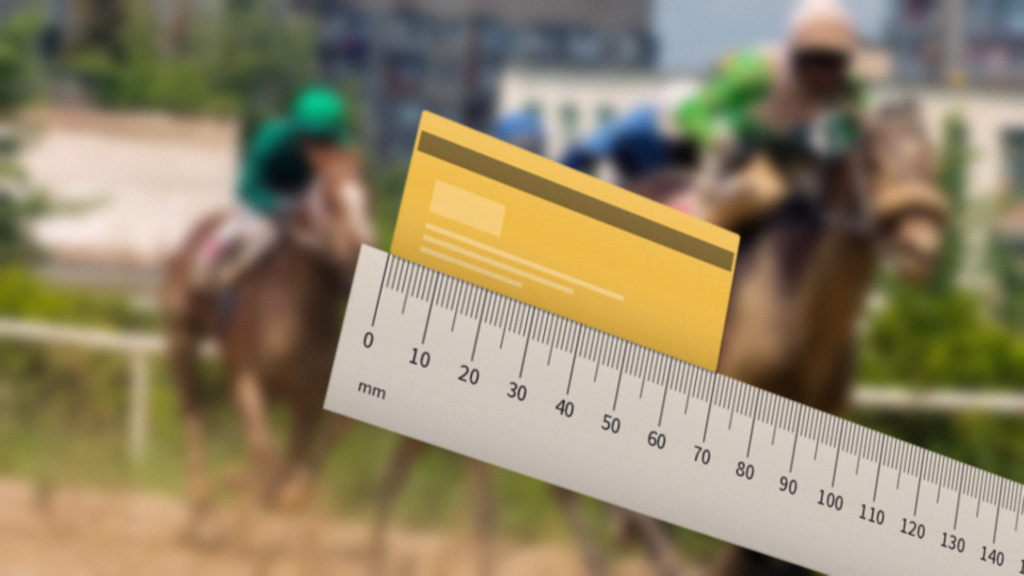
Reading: 70 mm
